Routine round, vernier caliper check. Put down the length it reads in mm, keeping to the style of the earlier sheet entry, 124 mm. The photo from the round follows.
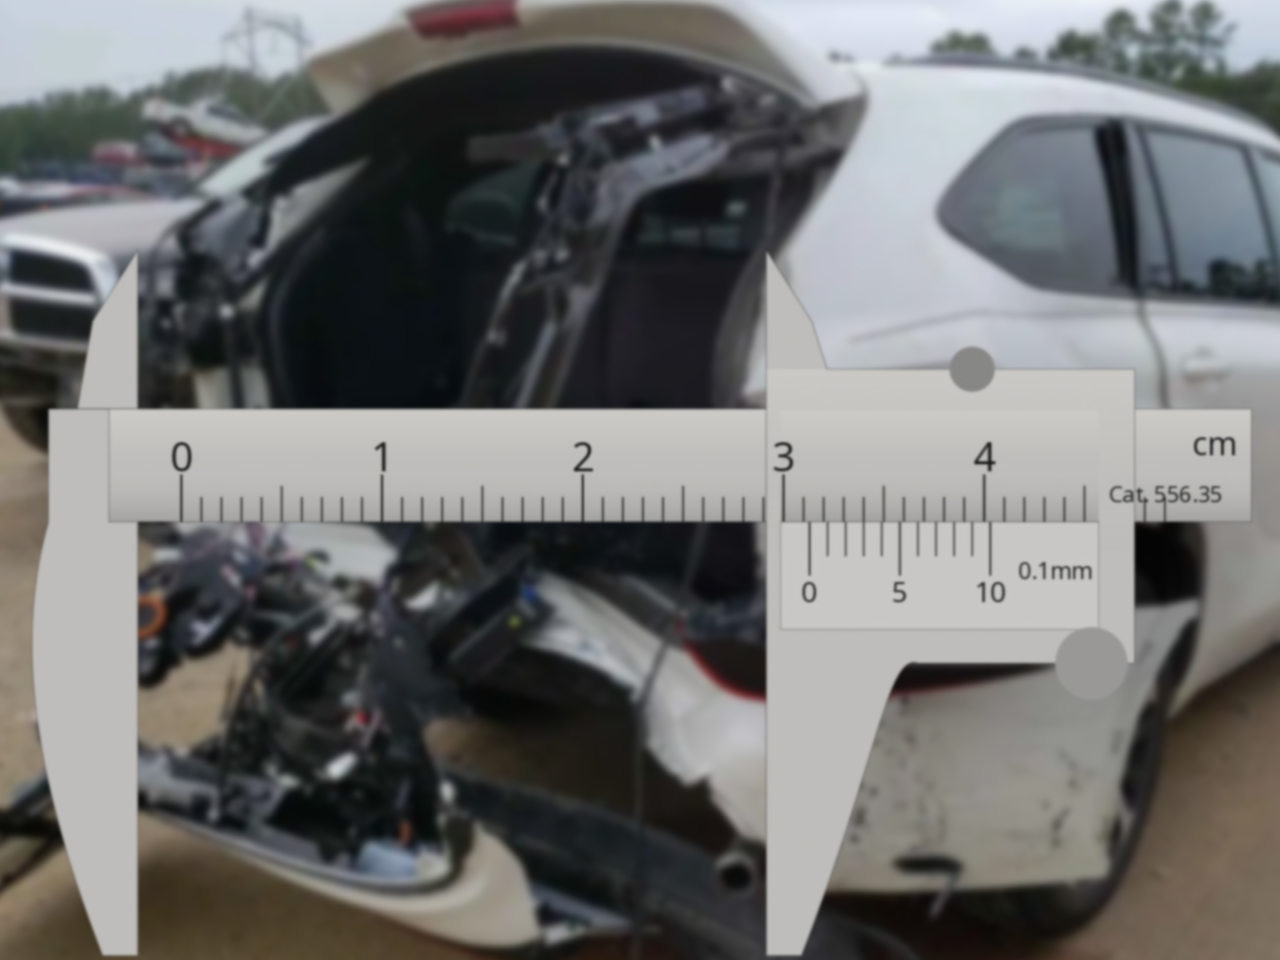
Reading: 31.3 mm
